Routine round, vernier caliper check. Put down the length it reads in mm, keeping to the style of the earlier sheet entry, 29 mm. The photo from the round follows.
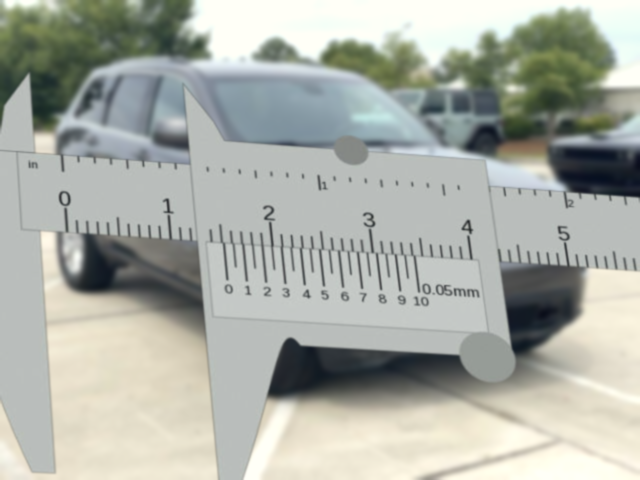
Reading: 15.2 mm
